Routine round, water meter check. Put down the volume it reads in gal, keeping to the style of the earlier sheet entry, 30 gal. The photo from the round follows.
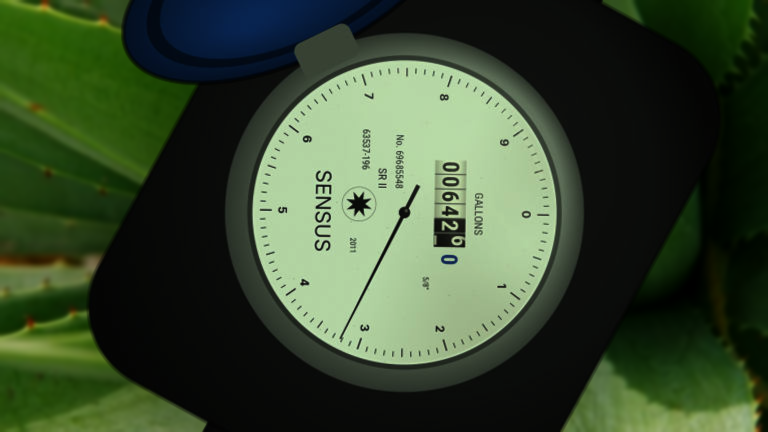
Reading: 64263.2 gal
